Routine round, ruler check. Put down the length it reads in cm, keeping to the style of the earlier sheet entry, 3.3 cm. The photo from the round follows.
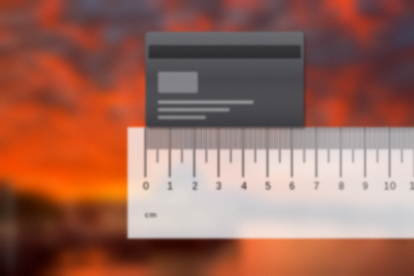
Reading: 6.5 cm
